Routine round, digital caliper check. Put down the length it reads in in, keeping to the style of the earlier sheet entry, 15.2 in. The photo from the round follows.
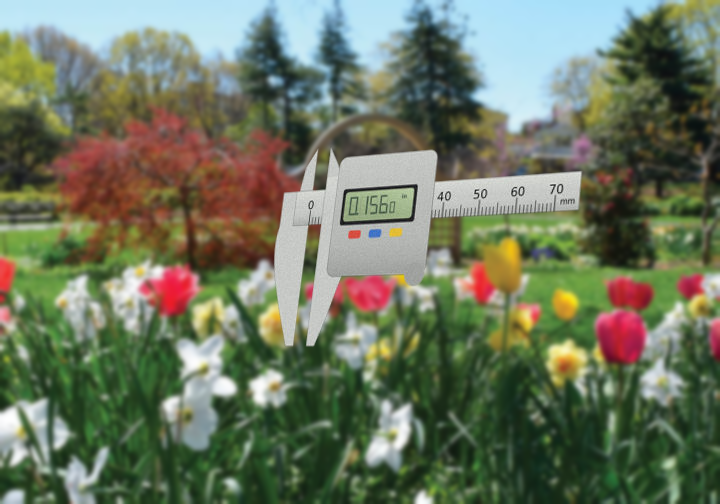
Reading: 0.1560 in
